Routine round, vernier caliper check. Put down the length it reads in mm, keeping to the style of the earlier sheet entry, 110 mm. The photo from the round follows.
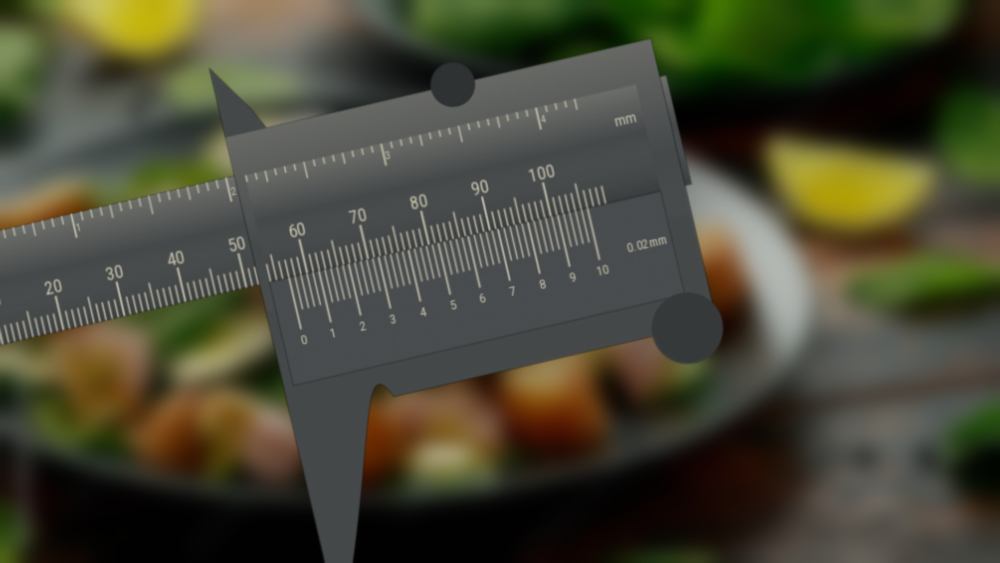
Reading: 57.0 mm
